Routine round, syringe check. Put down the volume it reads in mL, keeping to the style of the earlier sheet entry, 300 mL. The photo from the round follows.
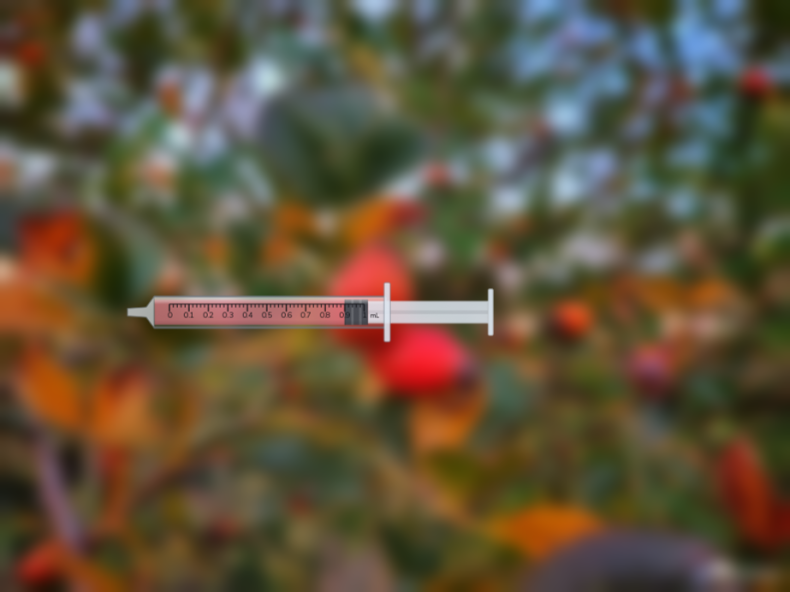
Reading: 0.9 mL
